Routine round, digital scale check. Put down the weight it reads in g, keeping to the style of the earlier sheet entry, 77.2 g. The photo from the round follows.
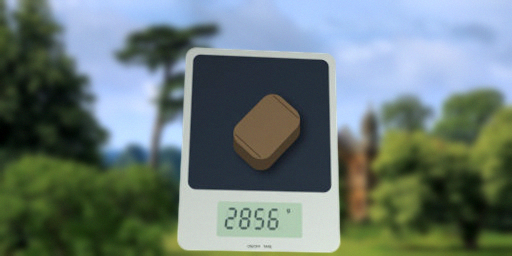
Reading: 2856 g
